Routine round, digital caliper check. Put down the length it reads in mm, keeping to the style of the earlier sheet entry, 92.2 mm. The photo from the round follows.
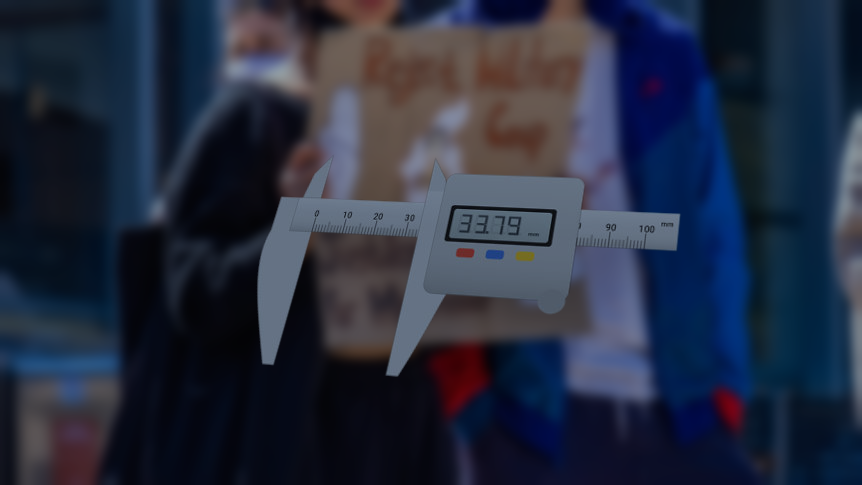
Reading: 33.79 mm
